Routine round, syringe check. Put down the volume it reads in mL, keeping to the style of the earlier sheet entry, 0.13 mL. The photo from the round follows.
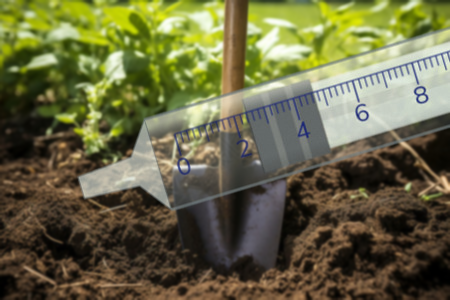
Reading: 2.4 mL
